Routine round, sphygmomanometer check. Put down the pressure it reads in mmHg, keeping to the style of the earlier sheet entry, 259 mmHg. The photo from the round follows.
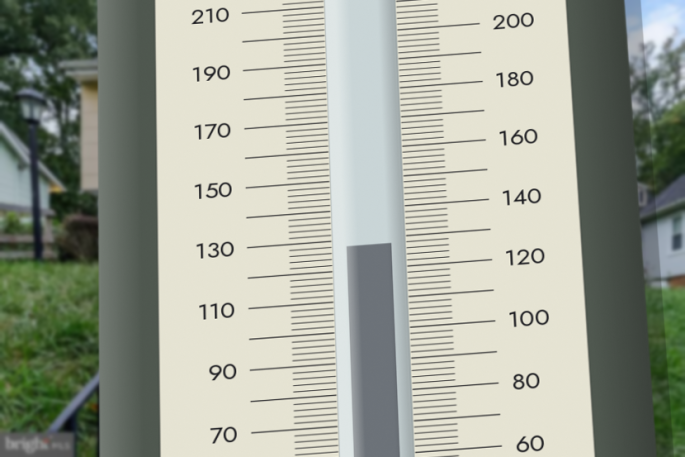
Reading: 128 mmHg
